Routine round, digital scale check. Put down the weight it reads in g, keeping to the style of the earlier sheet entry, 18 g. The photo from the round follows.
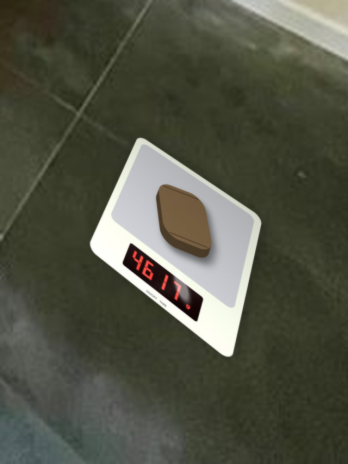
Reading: 4617 g
